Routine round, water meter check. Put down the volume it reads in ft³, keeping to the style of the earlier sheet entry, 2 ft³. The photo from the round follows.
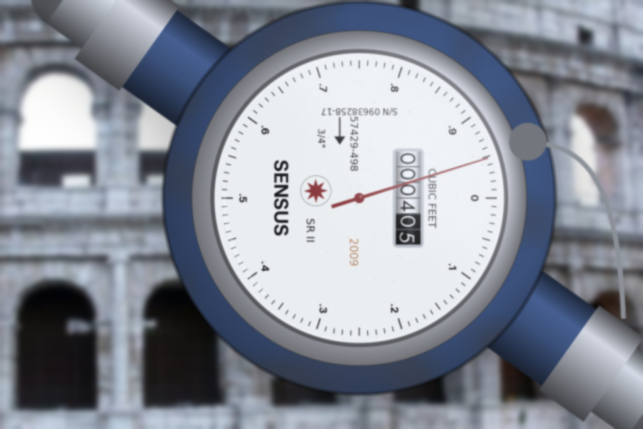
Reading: 404.95 ft³
